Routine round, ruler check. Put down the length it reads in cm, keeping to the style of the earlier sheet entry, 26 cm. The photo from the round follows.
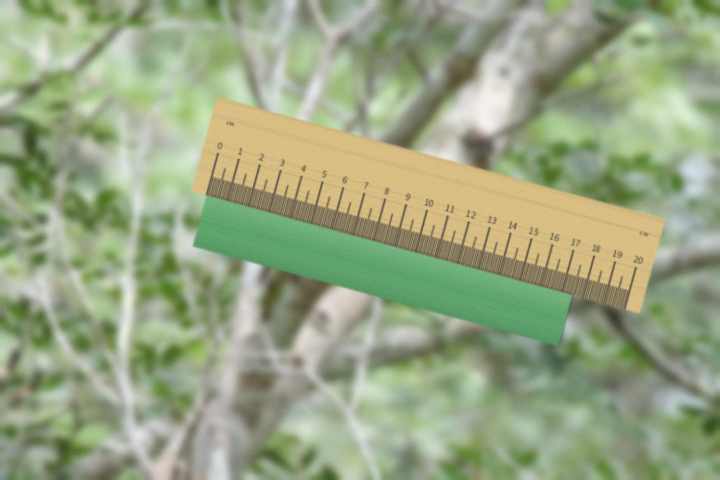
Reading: 17.5 cm
